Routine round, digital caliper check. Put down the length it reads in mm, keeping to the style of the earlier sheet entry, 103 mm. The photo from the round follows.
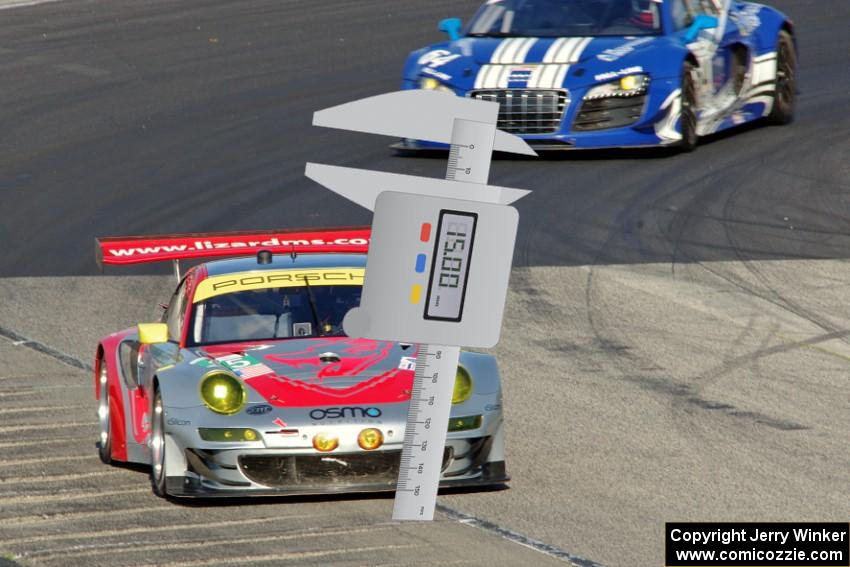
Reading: 15.00 mm
